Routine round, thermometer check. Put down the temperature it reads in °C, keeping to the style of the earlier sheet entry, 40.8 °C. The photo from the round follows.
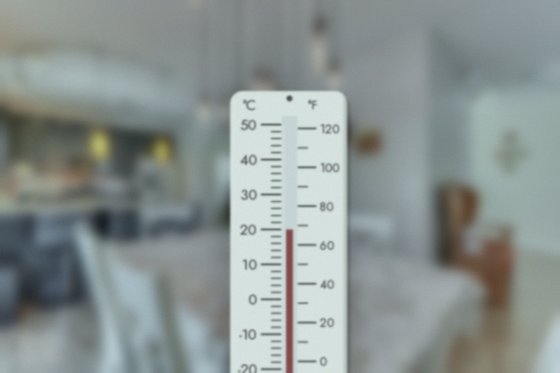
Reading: 20 °C
